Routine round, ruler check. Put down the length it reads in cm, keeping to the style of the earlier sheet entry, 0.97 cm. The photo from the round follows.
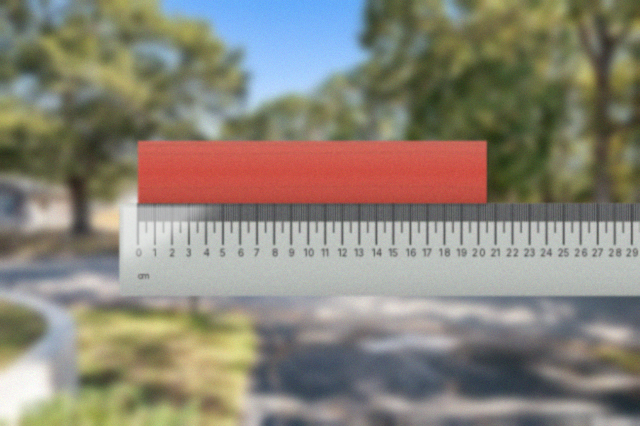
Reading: 20.5 cm
